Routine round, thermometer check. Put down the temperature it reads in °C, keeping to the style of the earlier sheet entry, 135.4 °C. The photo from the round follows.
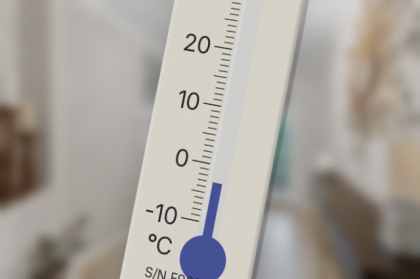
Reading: -3 °C
